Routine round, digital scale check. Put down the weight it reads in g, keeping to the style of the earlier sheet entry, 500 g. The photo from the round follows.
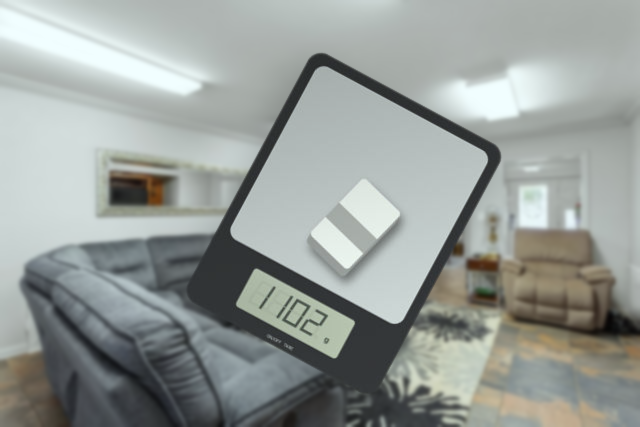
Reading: 1102 g
